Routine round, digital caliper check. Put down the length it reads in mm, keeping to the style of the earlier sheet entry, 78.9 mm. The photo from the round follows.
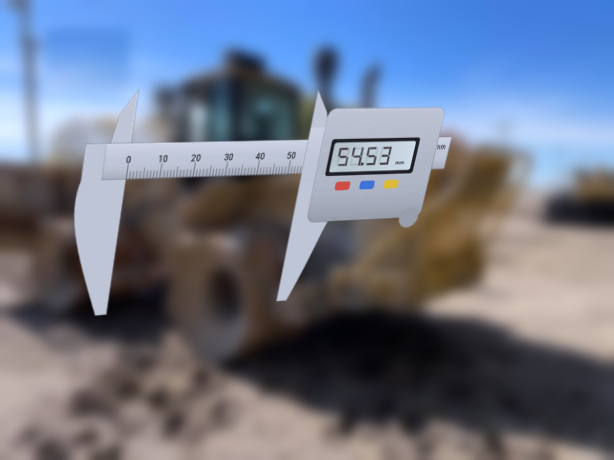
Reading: 54.53 mm
